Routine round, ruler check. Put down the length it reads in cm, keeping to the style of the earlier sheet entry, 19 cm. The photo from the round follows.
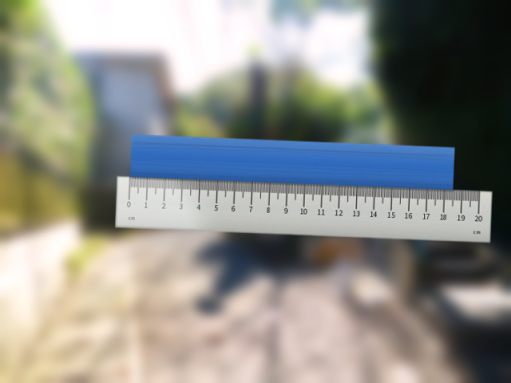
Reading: 18.5 cm
